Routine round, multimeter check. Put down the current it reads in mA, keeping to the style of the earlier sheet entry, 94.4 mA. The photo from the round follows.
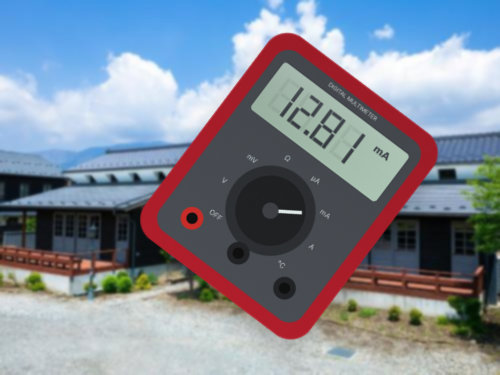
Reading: 12.81 mA
